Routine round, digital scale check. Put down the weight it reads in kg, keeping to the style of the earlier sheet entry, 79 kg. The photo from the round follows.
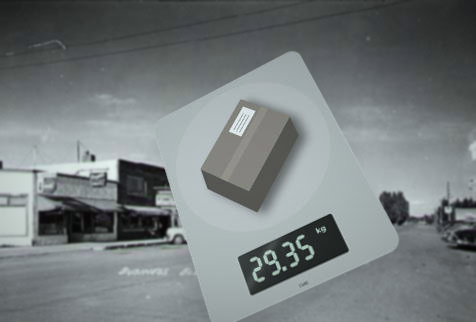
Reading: 29.35 kg
